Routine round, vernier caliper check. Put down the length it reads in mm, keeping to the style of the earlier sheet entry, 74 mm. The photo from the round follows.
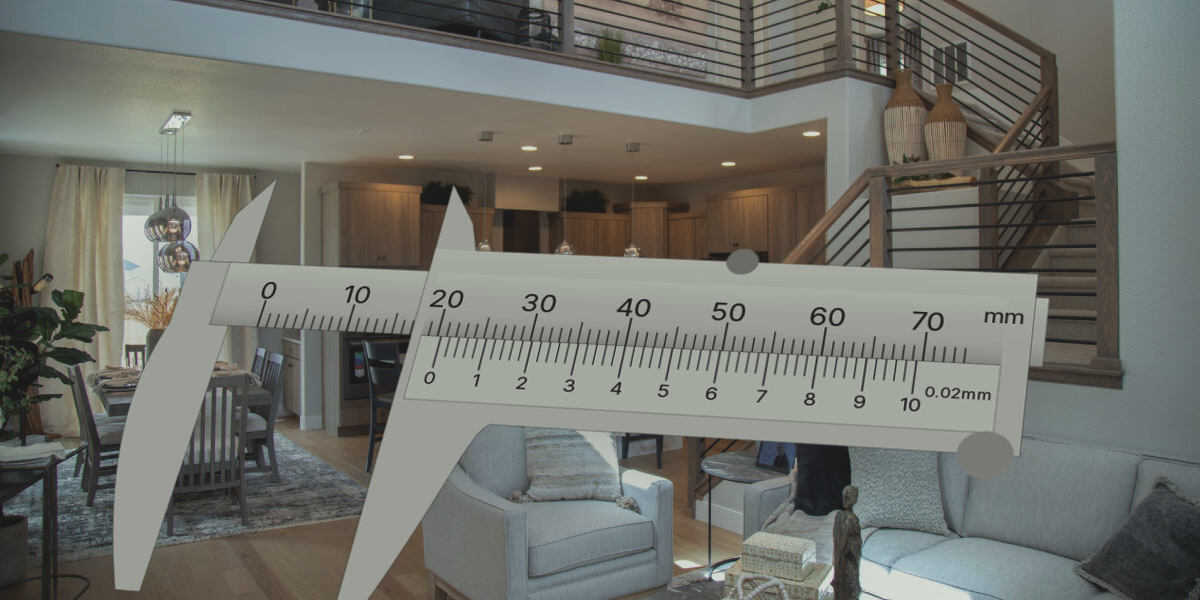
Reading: 20.4 mm
